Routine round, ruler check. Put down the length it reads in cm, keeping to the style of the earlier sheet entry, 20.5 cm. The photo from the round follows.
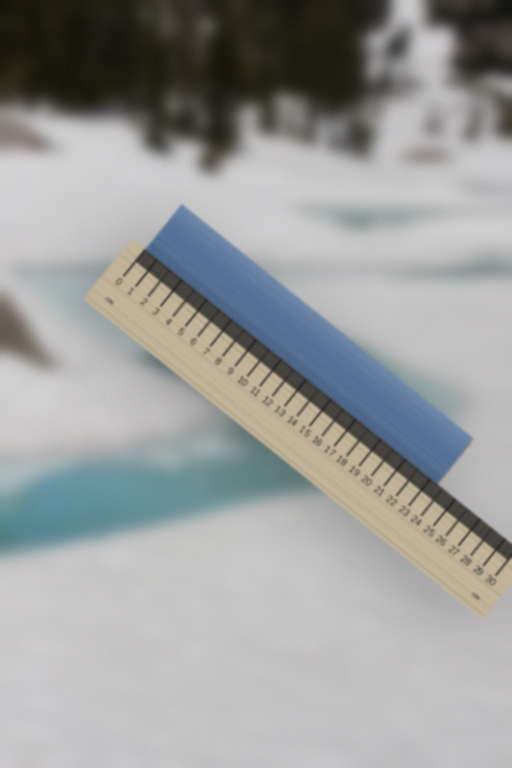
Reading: 23.5 cm
